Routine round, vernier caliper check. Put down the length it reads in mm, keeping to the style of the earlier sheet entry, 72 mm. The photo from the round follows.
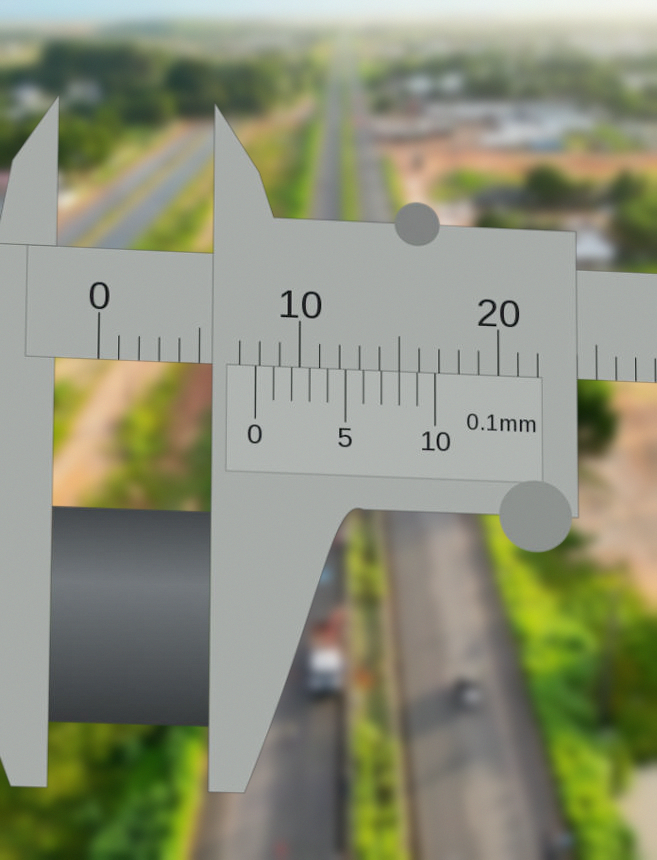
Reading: 7.8 mm
